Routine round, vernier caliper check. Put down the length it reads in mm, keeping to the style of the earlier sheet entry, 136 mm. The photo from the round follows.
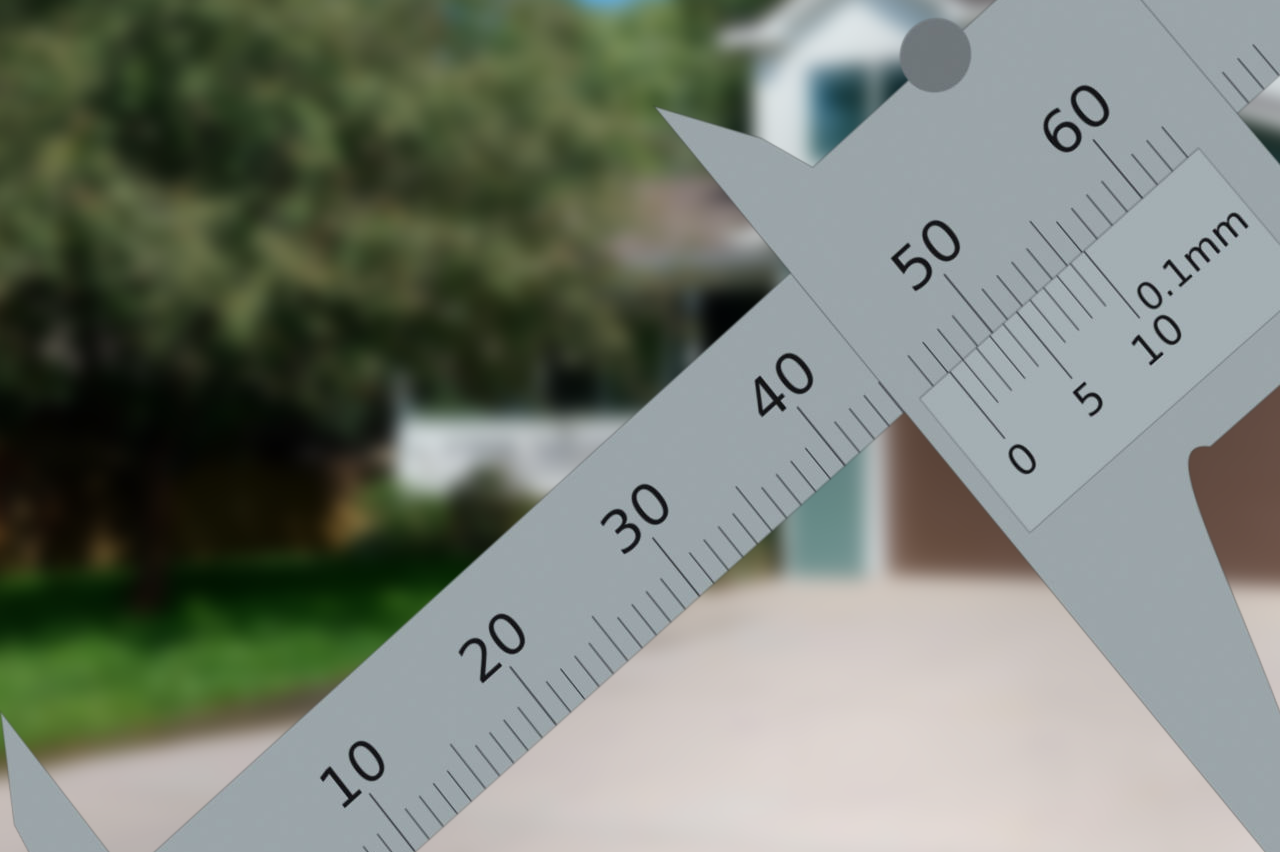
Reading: 47.1 mm
